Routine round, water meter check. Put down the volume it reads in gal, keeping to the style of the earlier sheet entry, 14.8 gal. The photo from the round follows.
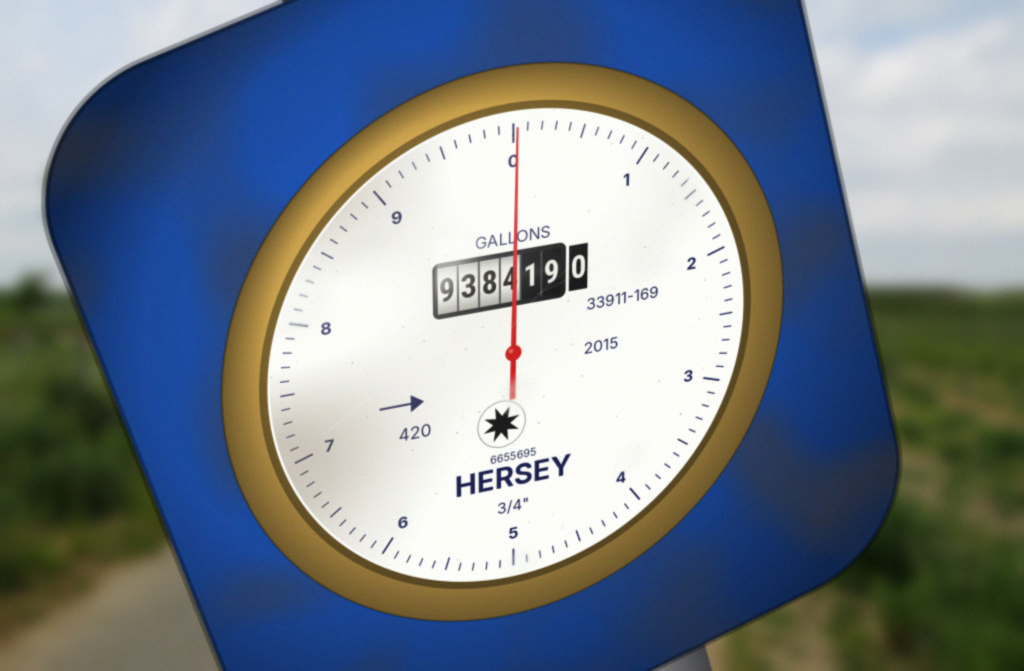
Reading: 9384190.0 gal
